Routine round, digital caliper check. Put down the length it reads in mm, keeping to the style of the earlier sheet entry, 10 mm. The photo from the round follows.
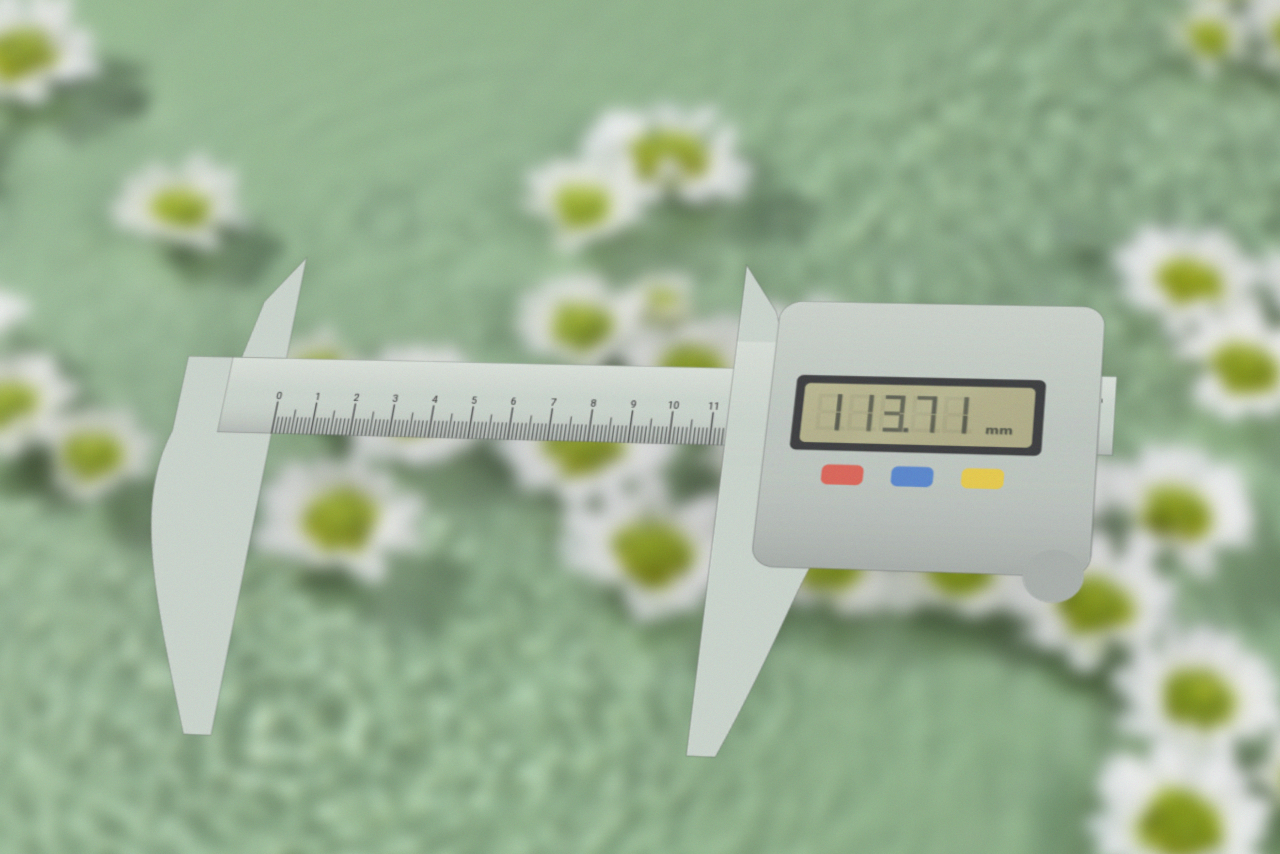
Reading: 113.71 mm
